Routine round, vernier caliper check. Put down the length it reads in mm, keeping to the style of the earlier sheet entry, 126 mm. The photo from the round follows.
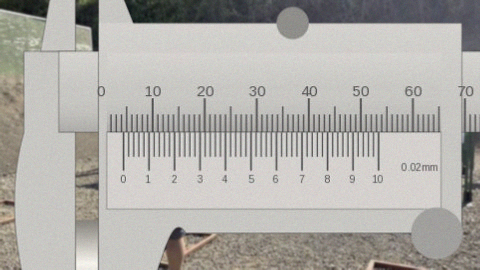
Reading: 4.4 mm
